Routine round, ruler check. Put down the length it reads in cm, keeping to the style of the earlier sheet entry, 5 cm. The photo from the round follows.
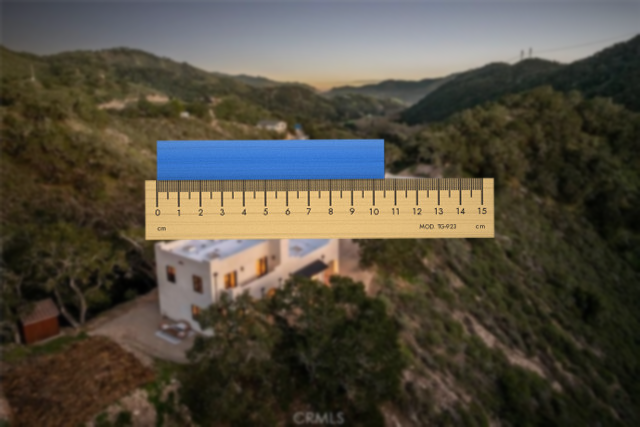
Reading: 10.5 cm
